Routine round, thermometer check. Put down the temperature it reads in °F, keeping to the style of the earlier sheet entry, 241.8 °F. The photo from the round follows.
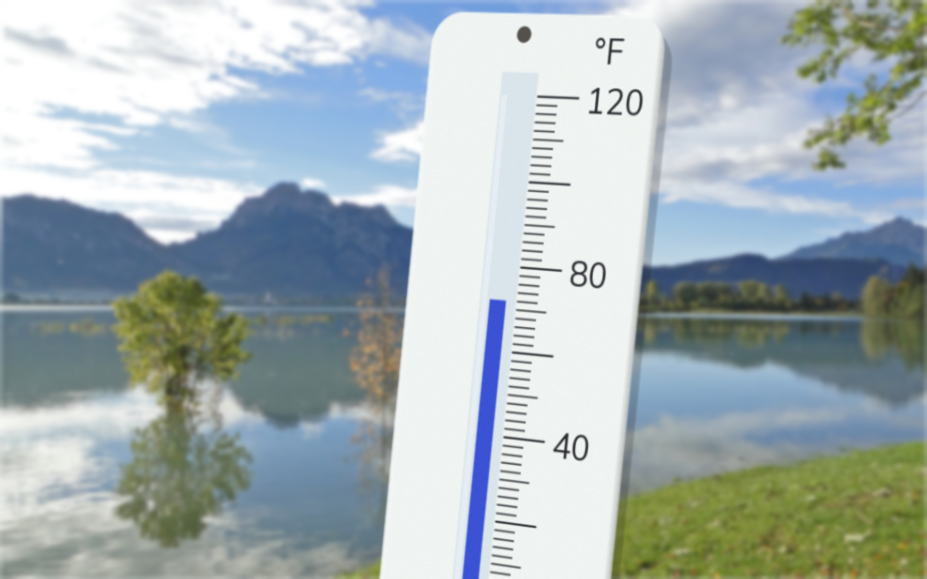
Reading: 72 °F
